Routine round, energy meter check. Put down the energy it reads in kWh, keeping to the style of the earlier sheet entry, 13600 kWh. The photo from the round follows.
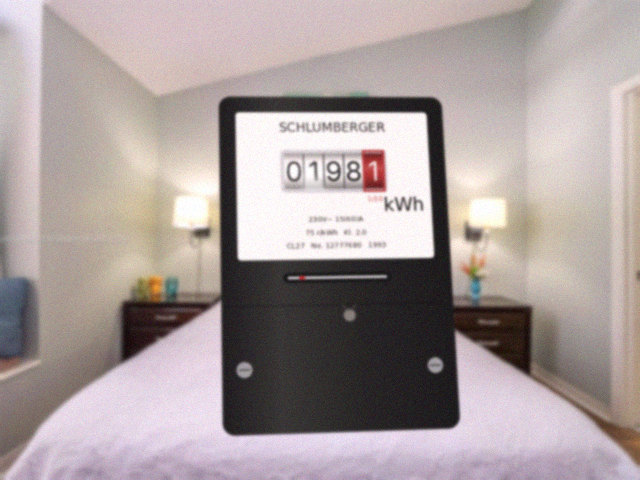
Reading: 198.1 kWh
